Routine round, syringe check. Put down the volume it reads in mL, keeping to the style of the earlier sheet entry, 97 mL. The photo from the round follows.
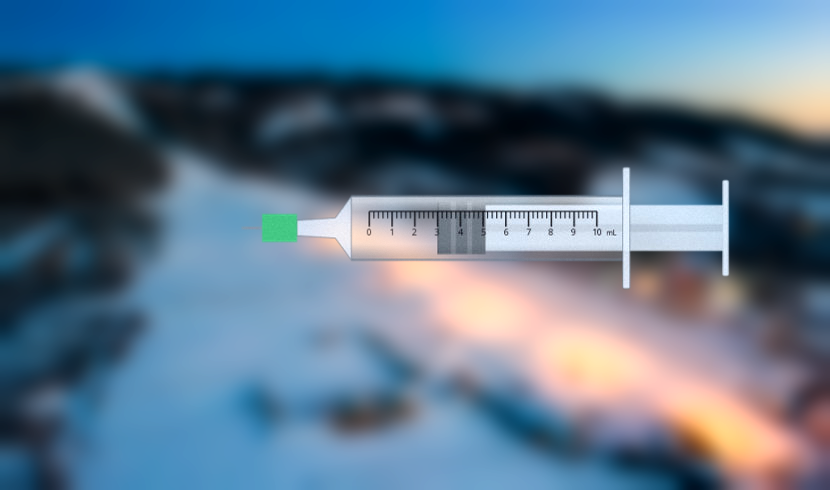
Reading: 3 mL
